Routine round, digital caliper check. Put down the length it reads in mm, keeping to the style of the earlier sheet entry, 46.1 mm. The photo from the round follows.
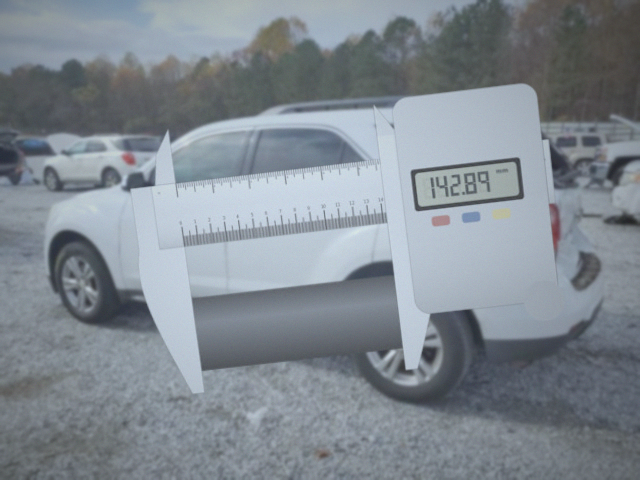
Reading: 142.89 mm
